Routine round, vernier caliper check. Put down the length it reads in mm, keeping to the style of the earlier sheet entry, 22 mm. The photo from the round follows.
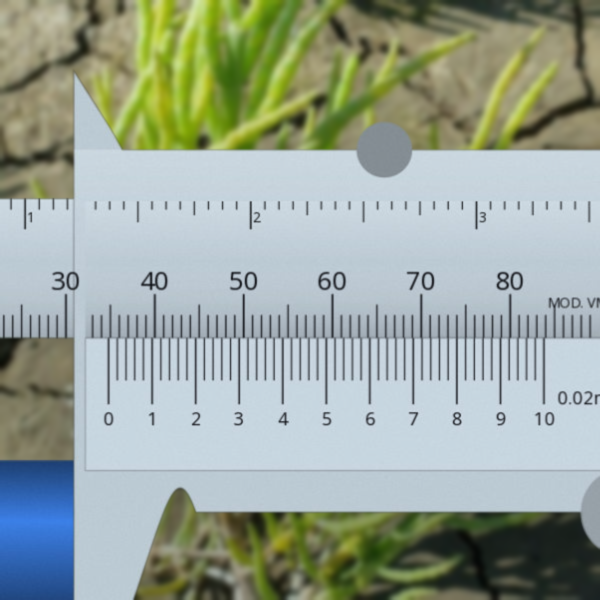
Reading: 34.8 mm
